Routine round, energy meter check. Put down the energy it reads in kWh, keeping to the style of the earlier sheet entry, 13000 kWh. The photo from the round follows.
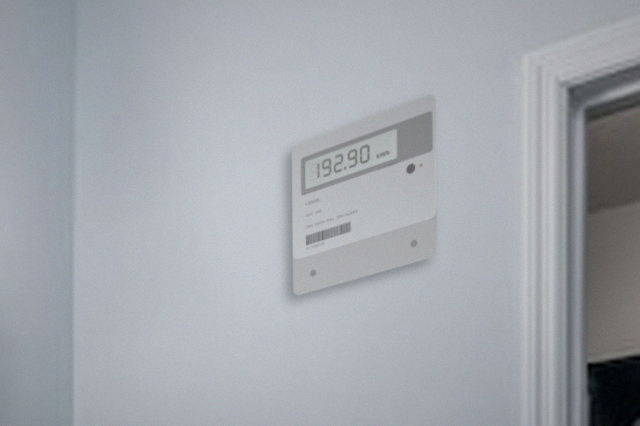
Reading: 192.90 kWh
